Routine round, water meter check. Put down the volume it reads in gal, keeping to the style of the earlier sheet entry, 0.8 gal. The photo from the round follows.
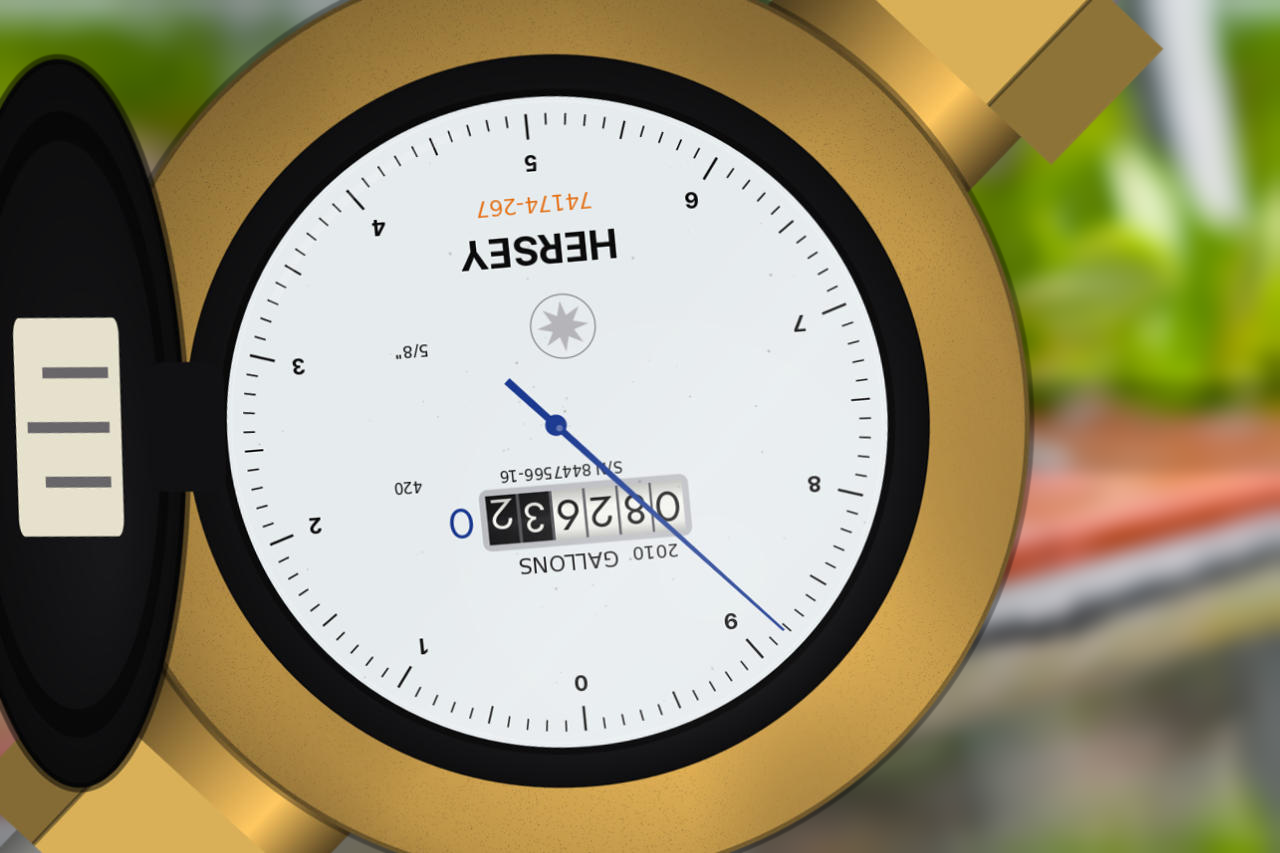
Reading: 826318.8 gal
